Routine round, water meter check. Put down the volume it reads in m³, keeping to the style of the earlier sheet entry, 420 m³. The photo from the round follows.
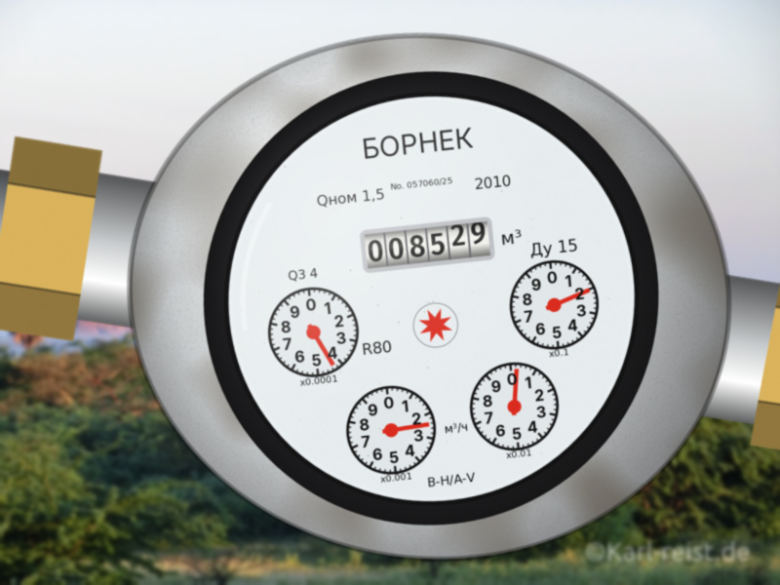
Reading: 8529.2024 m³
